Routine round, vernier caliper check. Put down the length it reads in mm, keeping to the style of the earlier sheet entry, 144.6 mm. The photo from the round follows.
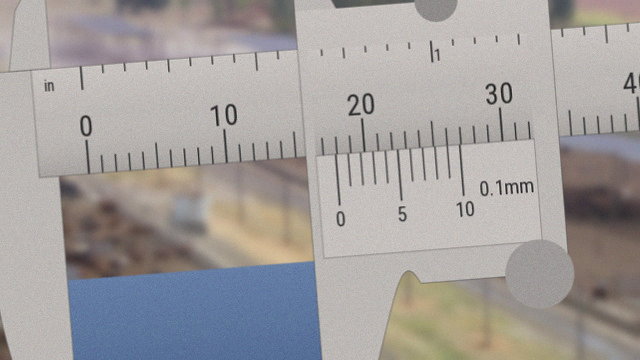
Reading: 17.9 mm
